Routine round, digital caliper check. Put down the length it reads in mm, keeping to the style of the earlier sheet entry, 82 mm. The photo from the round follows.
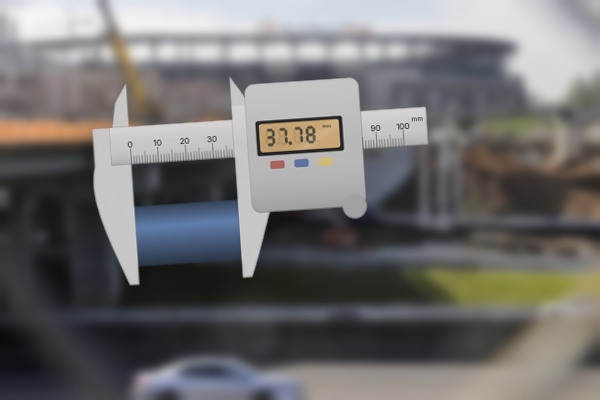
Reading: 37.78 mm
